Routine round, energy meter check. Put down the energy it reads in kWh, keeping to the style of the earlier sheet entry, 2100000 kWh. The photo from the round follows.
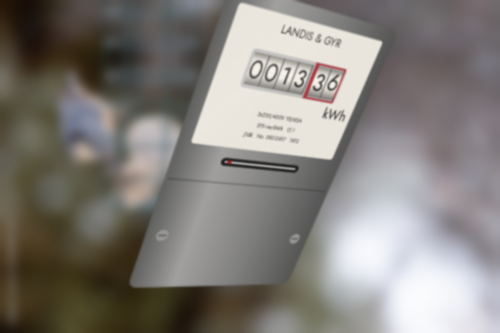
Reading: 13.36 kWh
